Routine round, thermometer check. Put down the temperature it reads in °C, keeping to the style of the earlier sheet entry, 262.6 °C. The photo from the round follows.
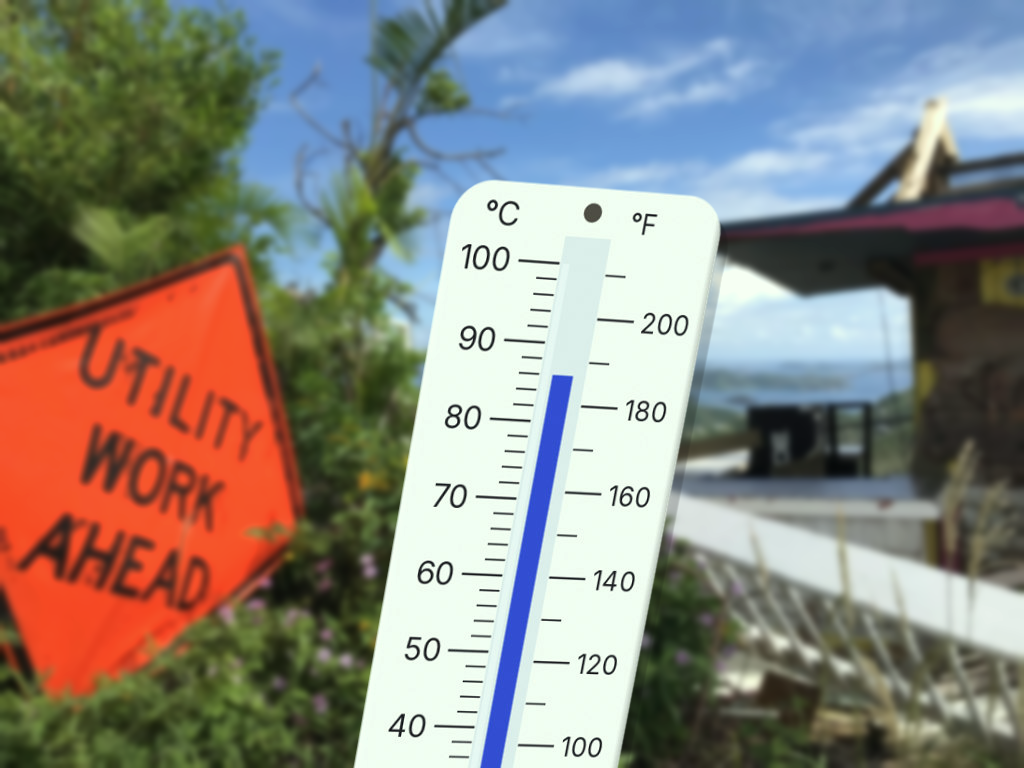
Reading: 86 °C
